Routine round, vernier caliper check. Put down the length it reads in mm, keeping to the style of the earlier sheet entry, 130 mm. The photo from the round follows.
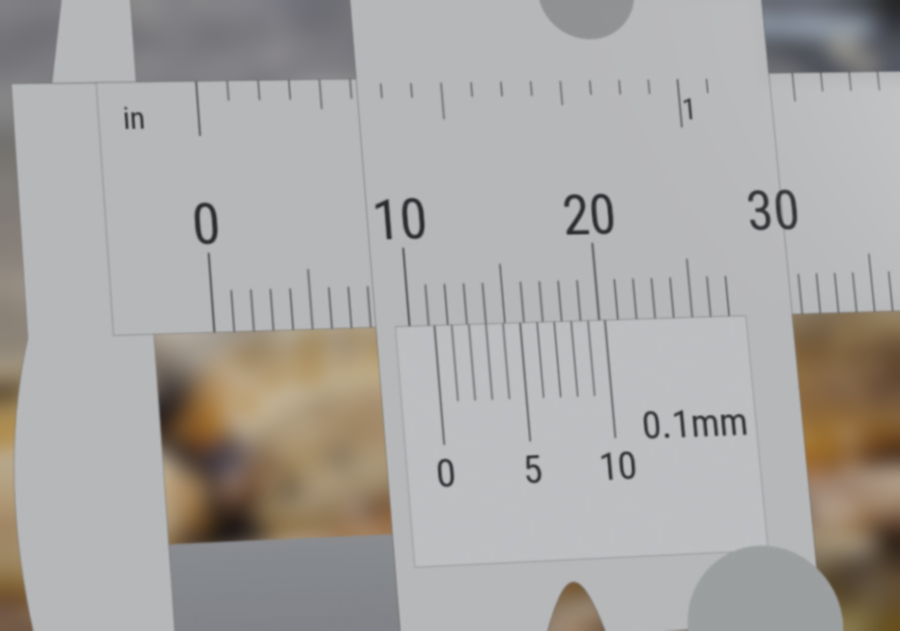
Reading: 11.3 mm
